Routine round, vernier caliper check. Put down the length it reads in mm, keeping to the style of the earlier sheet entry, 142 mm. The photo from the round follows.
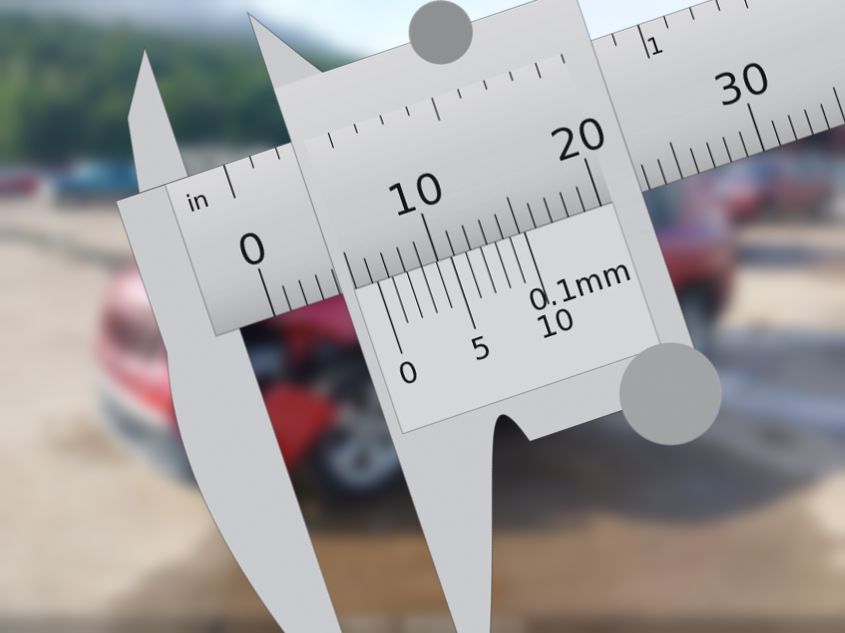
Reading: 6.3 mm
